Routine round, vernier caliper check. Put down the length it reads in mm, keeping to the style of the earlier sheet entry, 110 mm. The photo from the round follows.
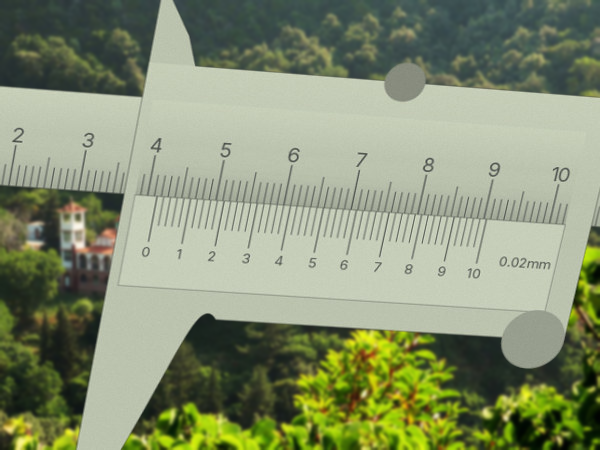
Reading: 41.4 mm
